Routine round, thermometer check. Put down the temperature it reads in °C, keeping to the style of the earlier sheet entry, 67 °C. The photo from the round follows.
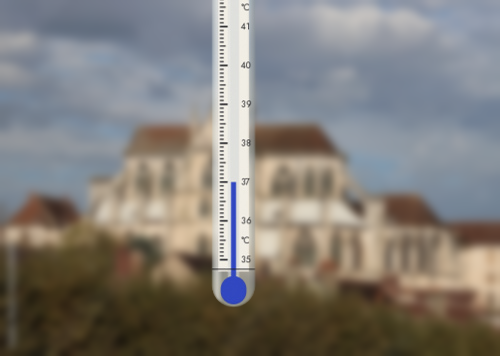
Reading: 37 °C
